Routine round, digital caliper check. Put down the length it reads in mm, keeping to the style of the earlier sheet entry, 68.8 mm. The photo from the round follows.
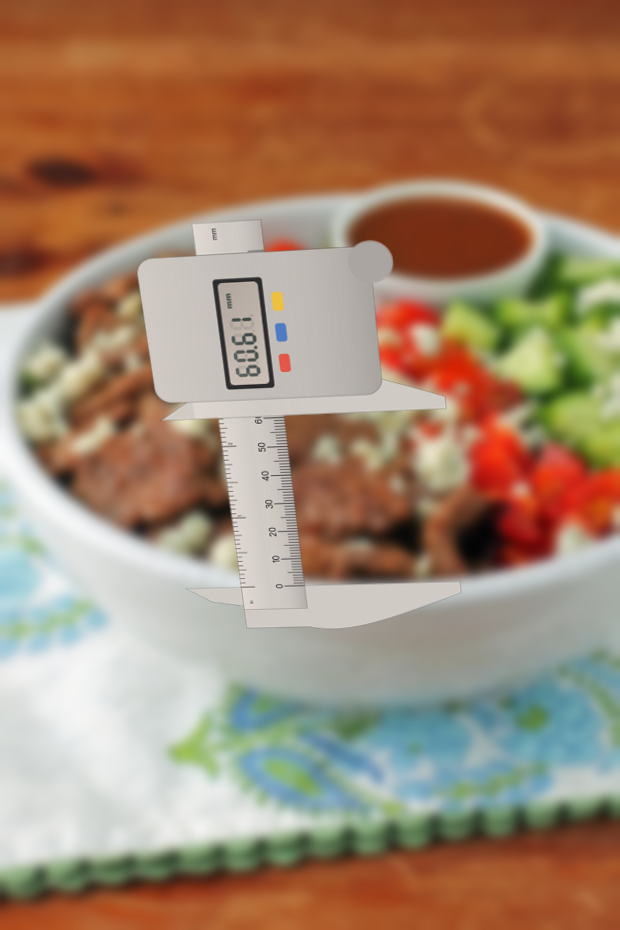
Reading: 60.61 mm
